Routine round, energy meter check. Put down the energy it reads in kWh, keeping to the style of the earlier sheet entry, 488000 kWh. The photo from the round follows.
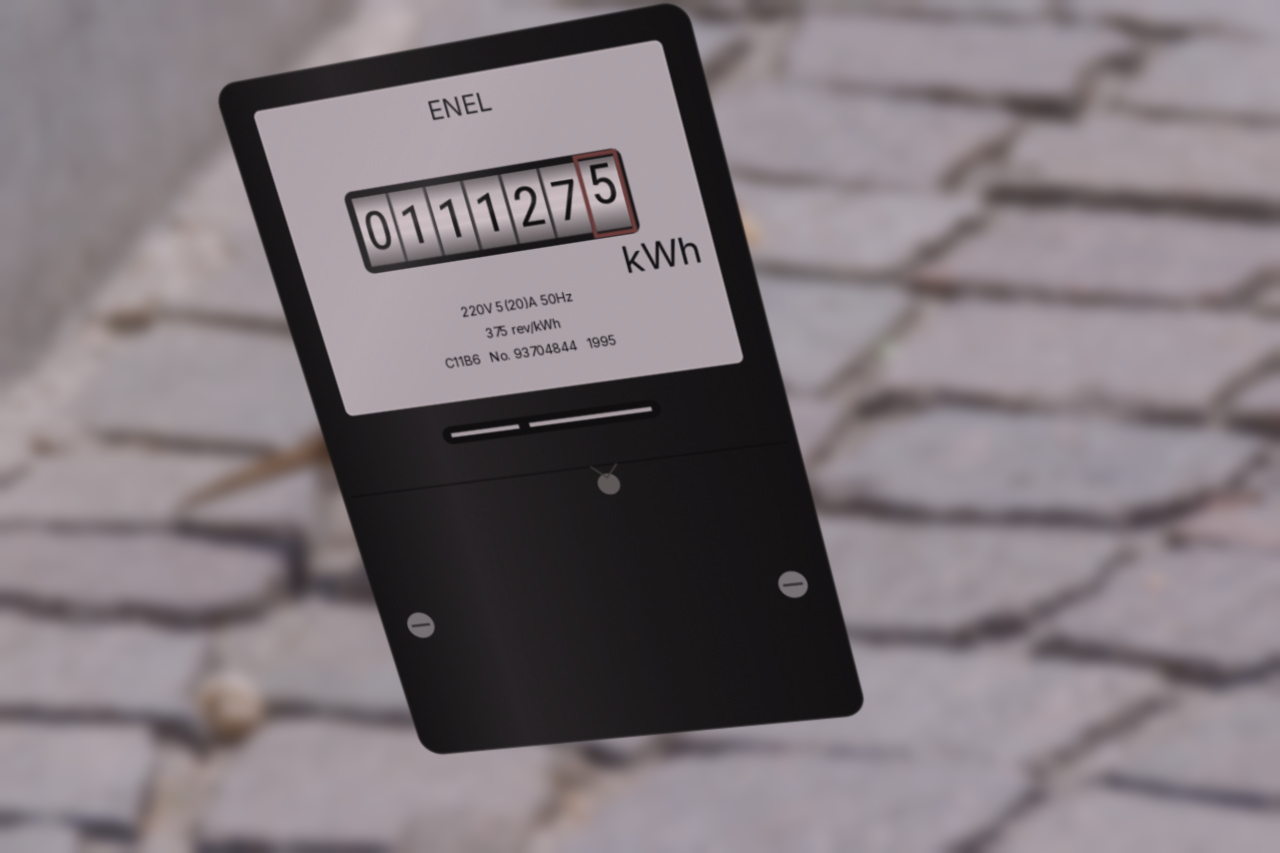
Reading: 11127.5 kWh
